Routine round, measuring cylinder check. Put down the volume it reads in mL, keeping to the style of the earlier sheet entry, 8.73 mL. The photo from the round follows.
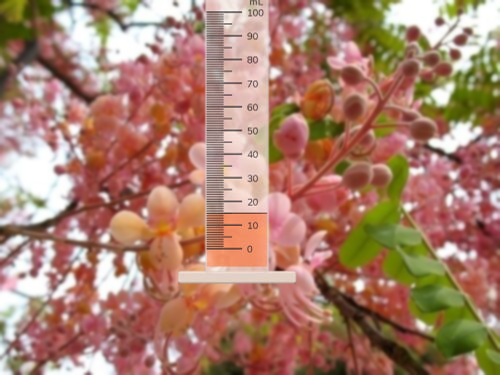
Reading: 15 mL
